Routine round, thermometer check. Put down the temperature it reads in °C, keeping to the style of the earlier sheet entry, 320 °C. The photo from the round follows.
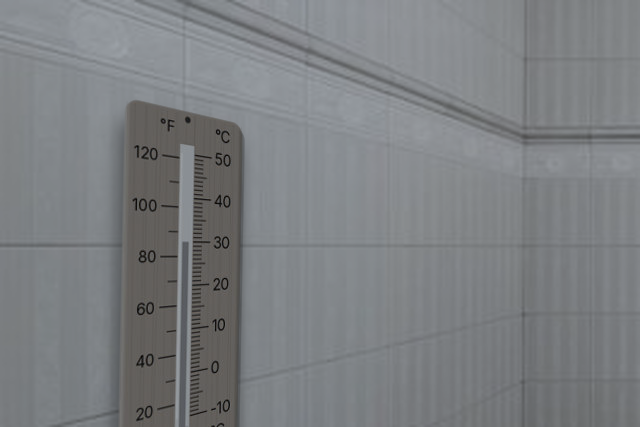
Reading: 30 °C
